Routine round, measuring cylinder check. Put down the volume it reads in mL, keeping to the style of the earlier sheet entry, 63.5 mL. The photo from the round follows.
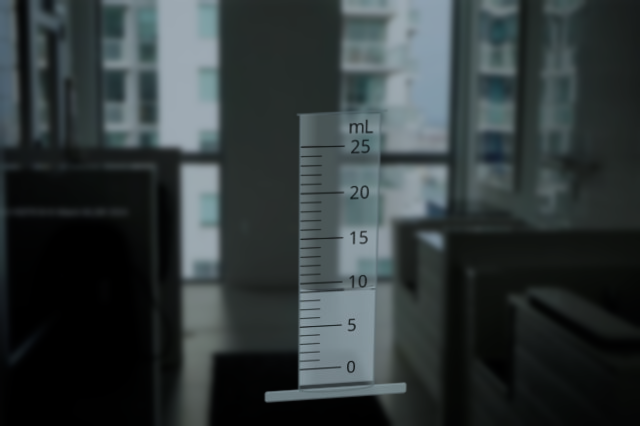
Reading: 9 mL
